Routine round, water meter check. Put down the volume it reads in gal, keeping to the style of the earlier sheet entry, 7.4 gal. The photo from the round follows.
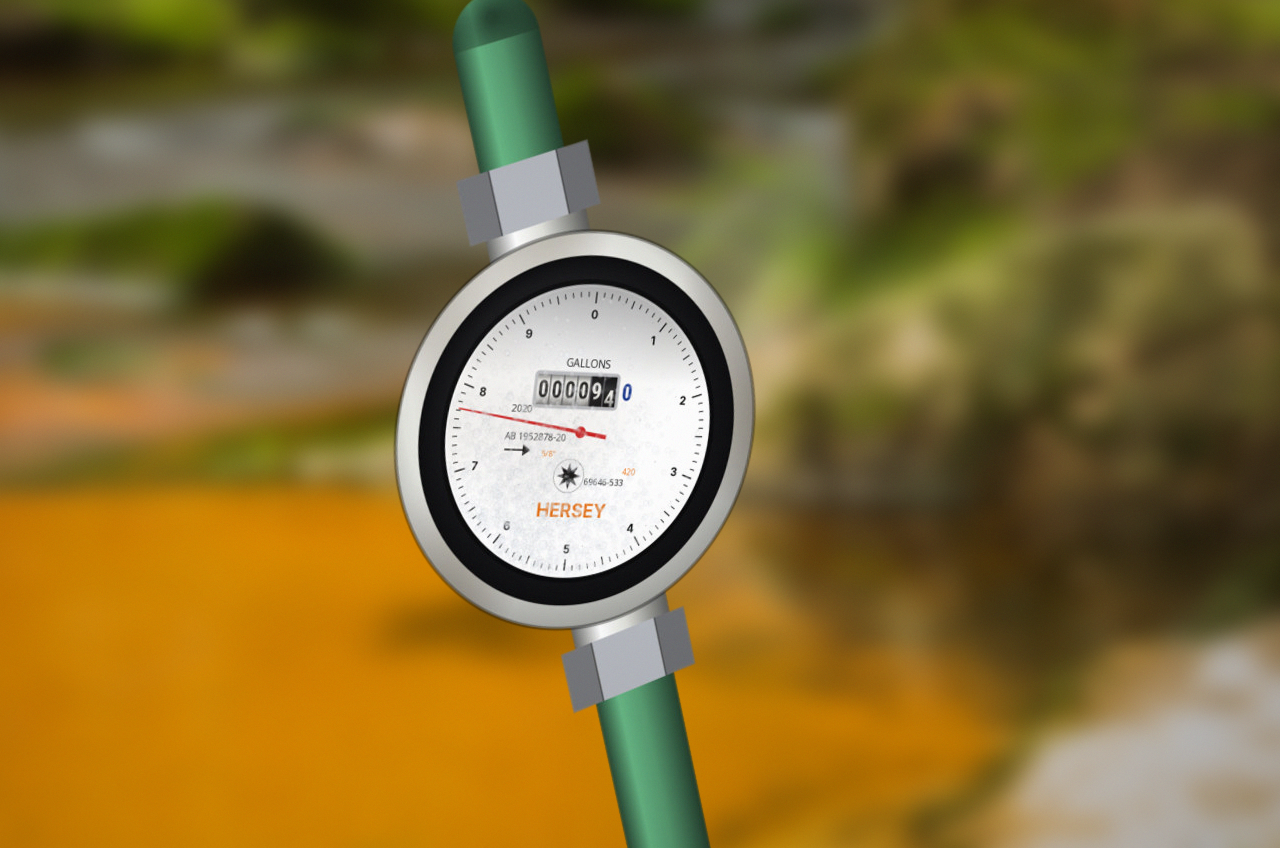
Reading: 937.7 gal
